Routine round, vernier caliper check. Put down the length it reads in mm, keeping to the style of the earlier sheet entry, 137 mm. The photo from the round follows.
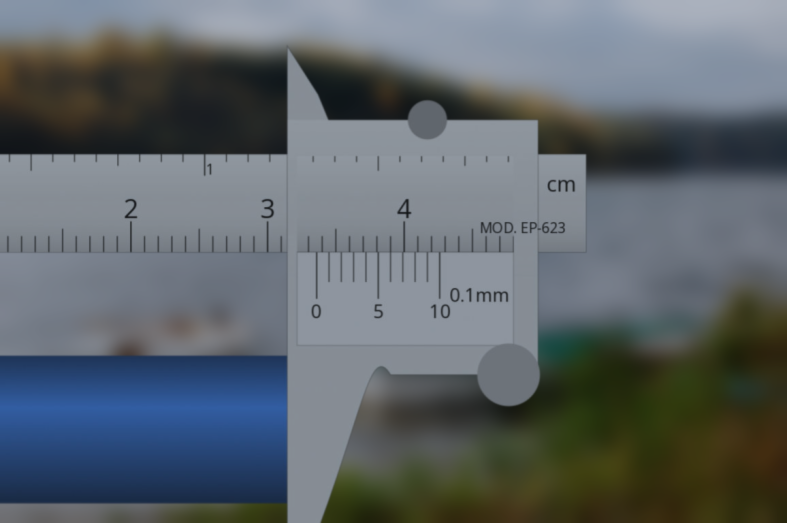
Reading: 33.6 mm
